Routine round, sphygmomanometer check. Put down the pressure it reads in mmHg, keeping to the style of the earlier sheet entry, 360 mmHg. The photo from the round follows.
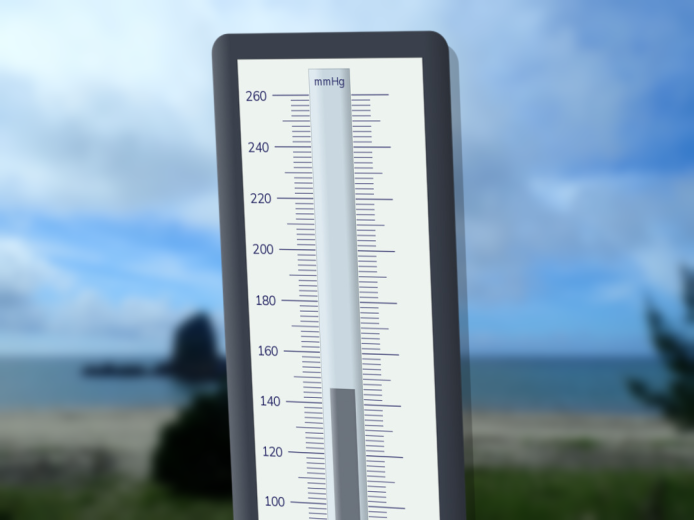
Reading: 146 mmHg
